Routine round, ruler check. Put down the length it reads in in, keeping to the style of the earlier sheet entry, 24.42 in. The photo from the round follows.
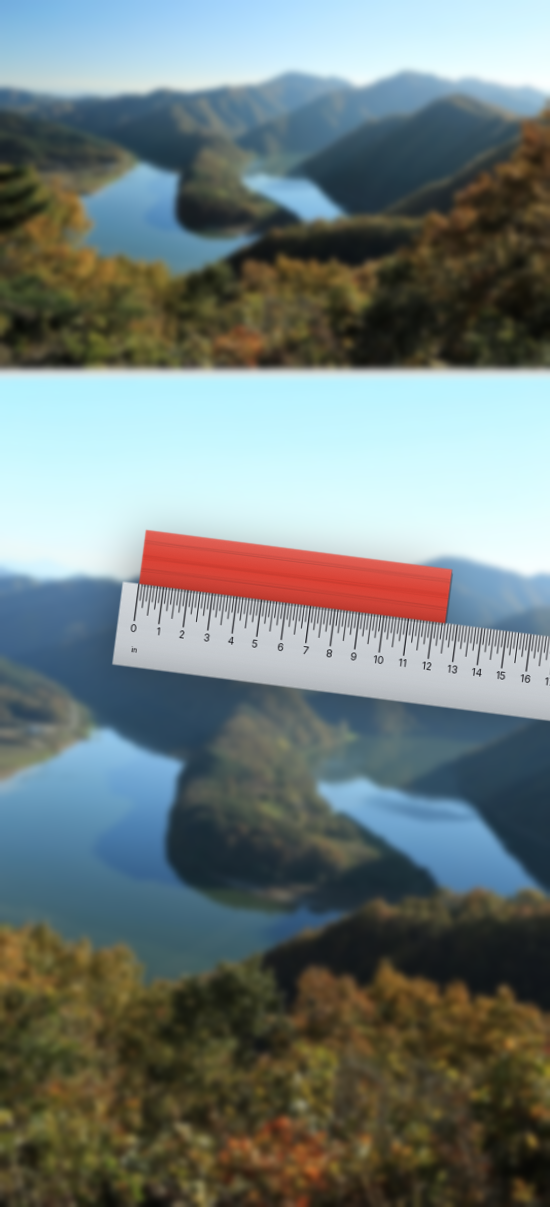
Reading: 12.5 in
